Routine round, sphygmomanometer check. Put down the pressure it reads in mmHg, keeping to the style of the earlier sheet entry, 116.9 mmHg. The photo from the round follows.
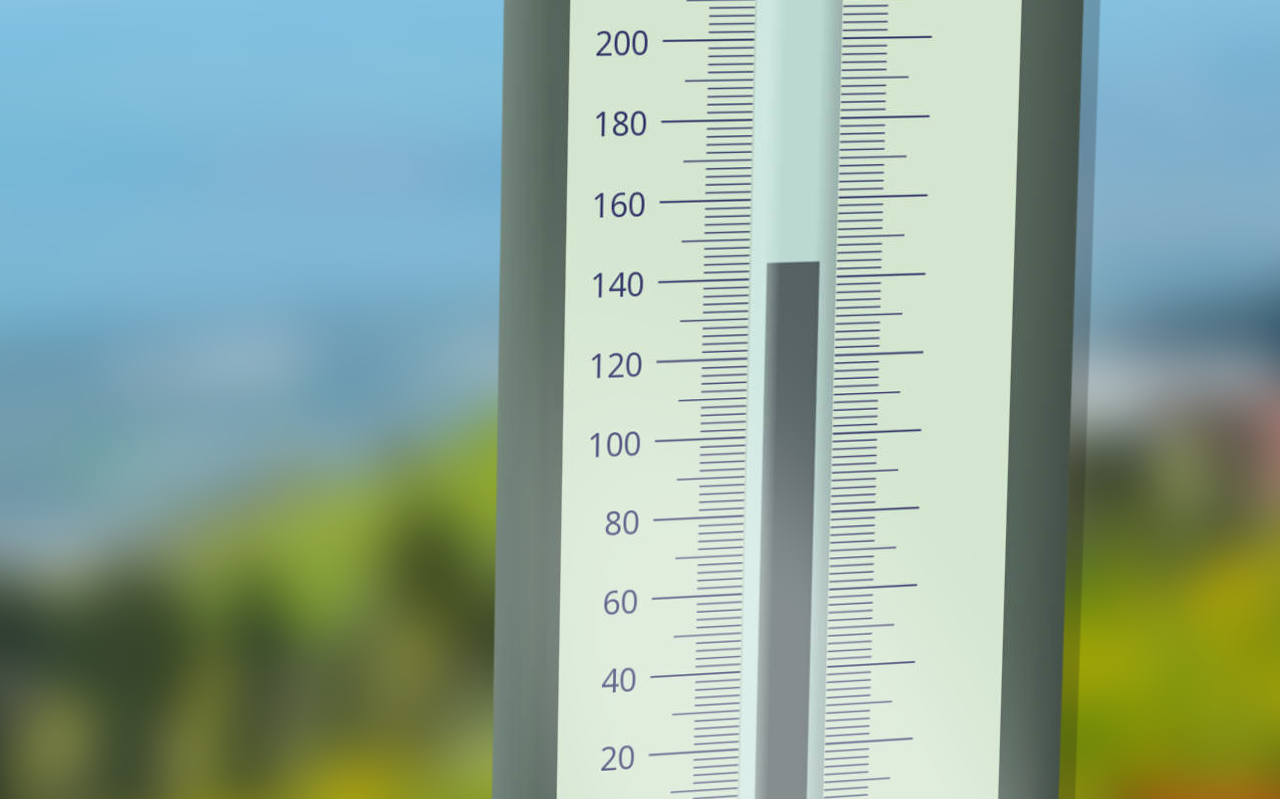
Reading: 144 mmHg
